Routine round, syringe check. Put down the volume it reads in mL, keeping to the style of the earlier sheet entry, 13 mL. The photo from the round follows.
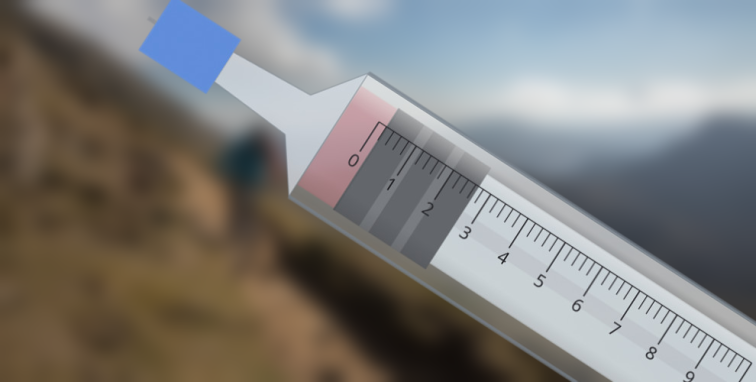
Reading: 0.2 mL
